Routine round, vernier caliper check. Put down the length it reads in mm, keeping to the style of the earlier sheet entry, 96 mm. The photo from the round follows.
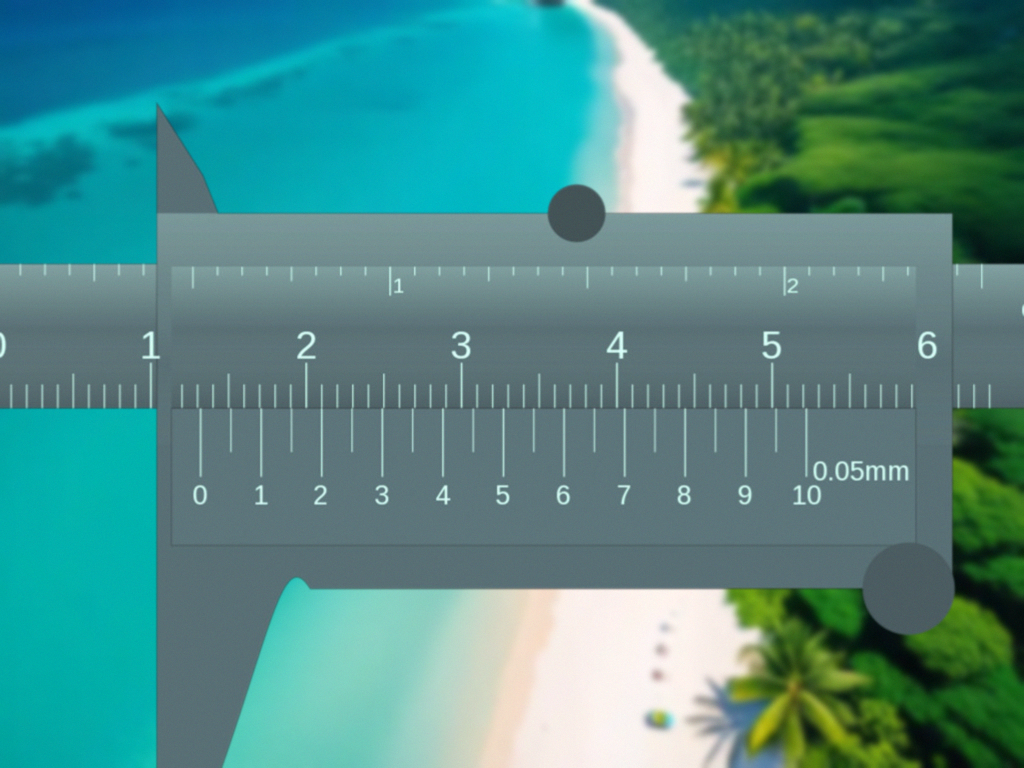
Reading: 13.2 mm
